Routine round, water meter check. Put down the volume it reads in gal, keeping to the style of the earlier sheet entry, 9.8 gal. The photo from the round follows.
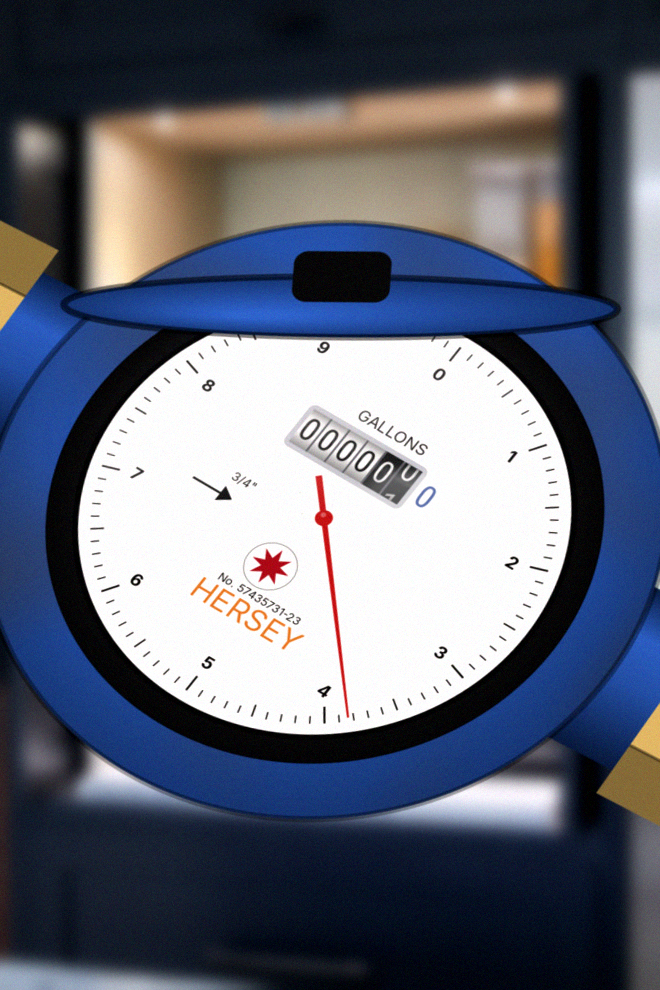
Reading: 3.8 gal
